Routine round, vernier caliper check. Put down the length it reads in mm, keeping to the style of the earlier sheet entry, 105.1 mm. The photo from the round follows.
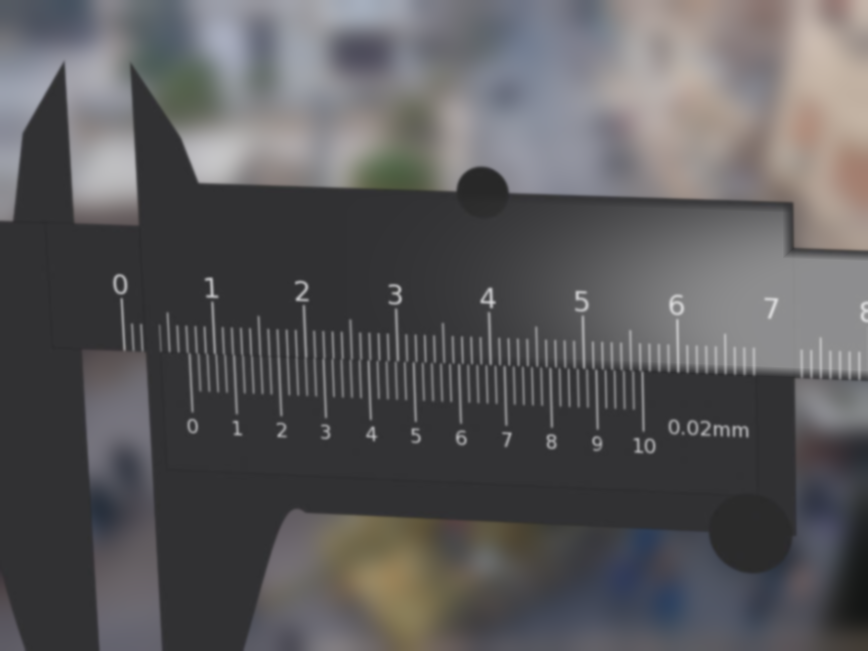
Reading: 7.2 mm
